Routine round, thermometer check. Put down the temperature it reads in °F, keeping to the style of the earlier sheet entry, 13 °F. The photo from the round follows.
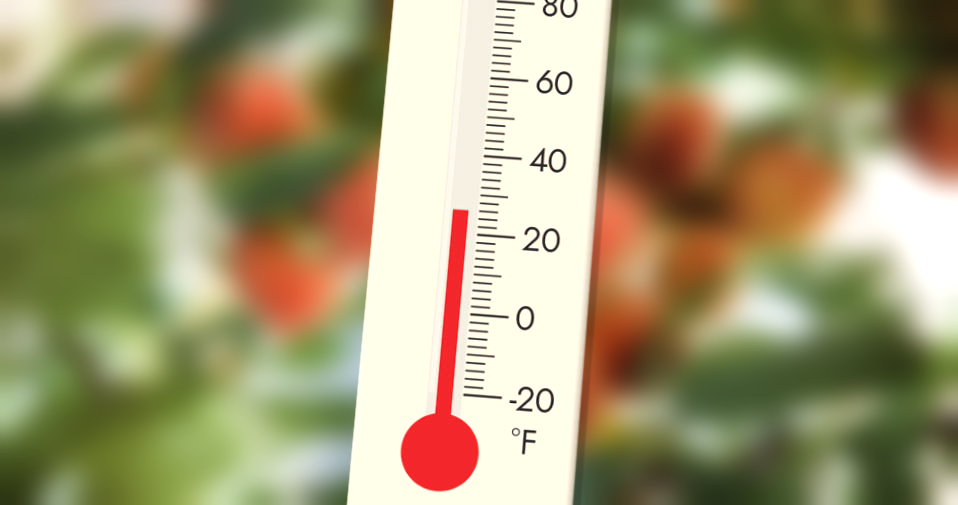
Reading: 26 °F
